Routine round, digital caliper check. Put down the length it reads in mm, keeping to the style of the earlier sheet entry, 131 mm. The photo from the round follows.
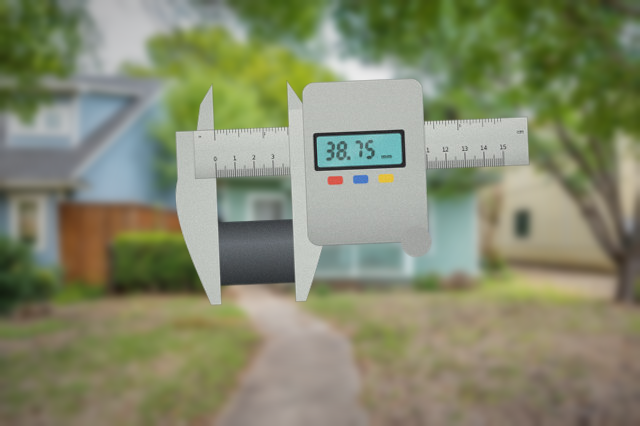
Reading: 38.75 mm
